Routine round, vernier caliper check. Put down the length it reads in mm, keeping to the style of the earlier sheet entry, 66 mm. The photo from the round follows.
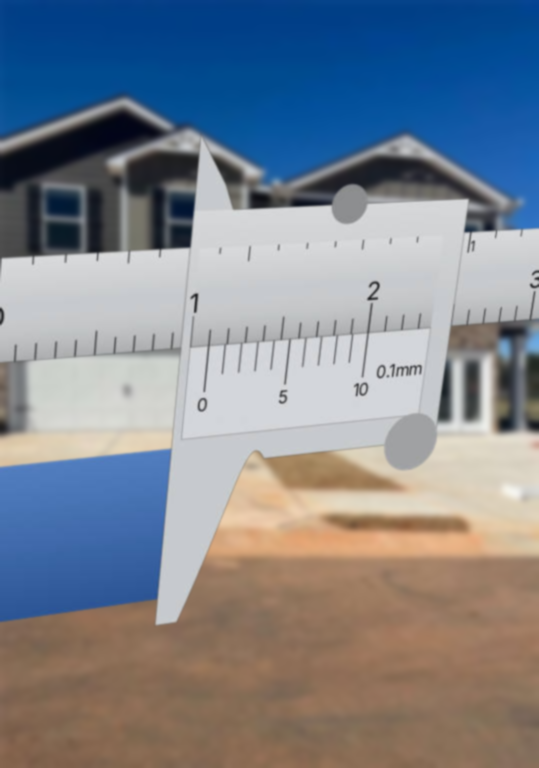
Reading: 11.0 mm
